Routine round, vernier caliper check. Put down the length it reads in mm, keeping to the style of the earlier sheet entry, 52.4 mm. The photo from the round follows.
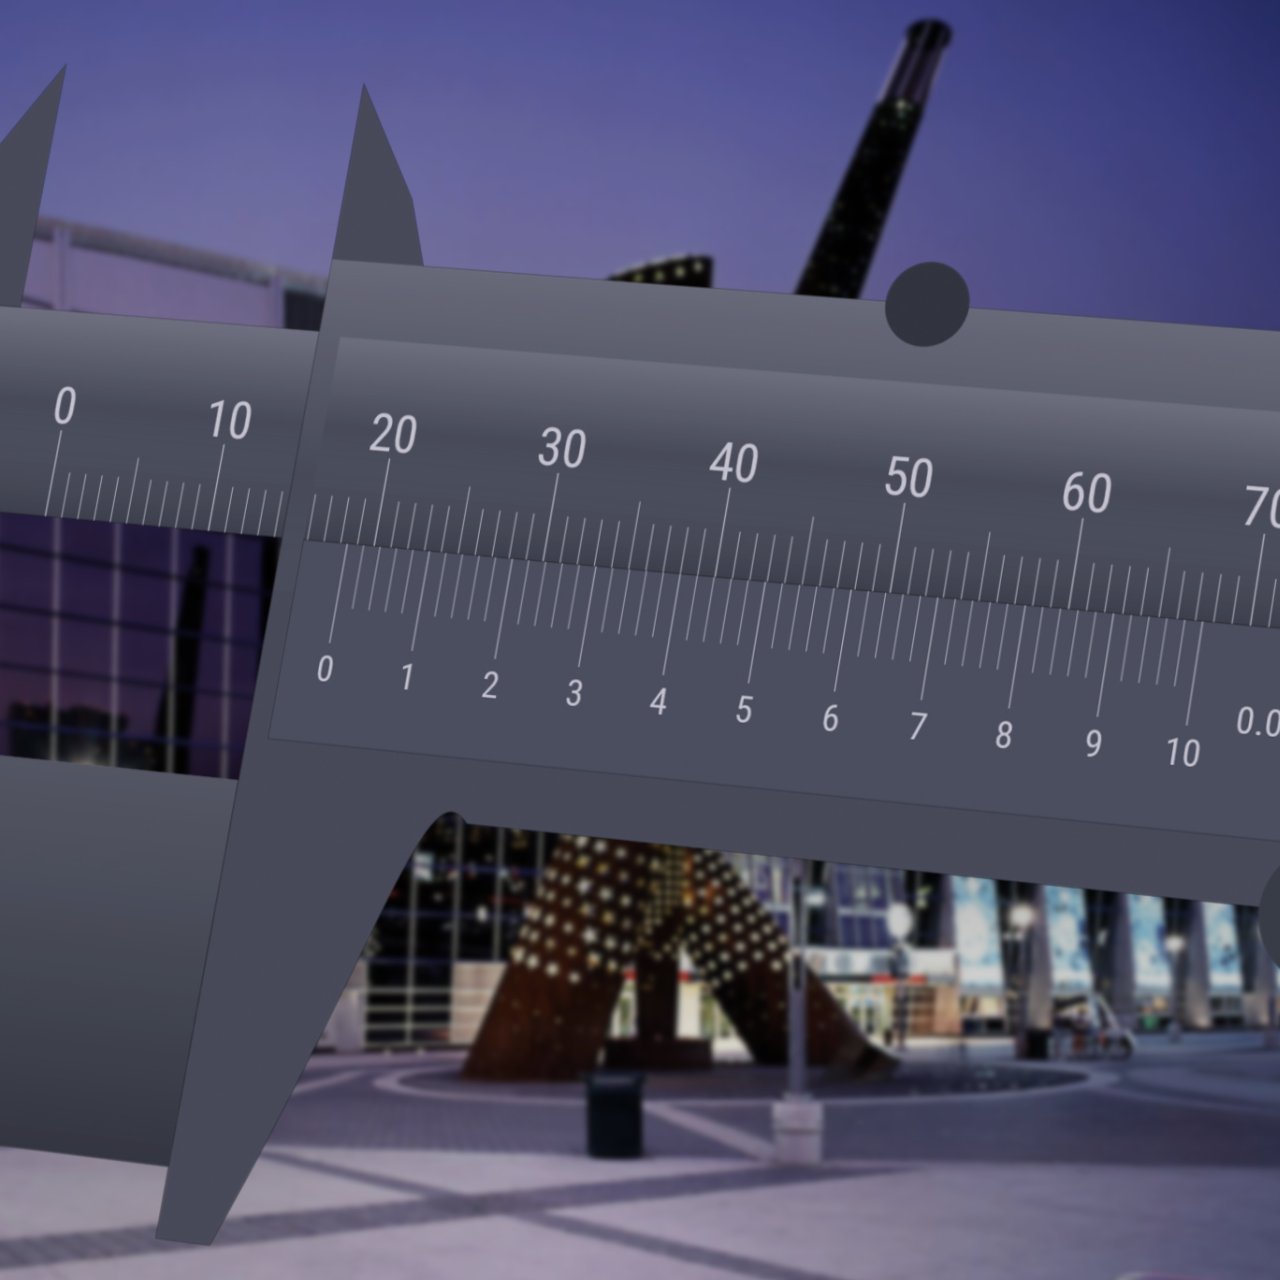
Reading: 18.4 mm
